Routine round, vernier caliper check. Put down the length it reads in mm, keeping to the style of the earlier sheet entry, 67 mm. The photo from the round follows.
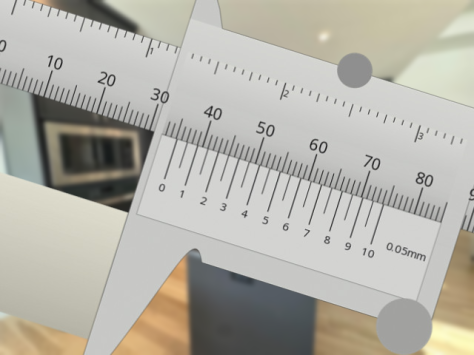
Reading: 35.2 mm
